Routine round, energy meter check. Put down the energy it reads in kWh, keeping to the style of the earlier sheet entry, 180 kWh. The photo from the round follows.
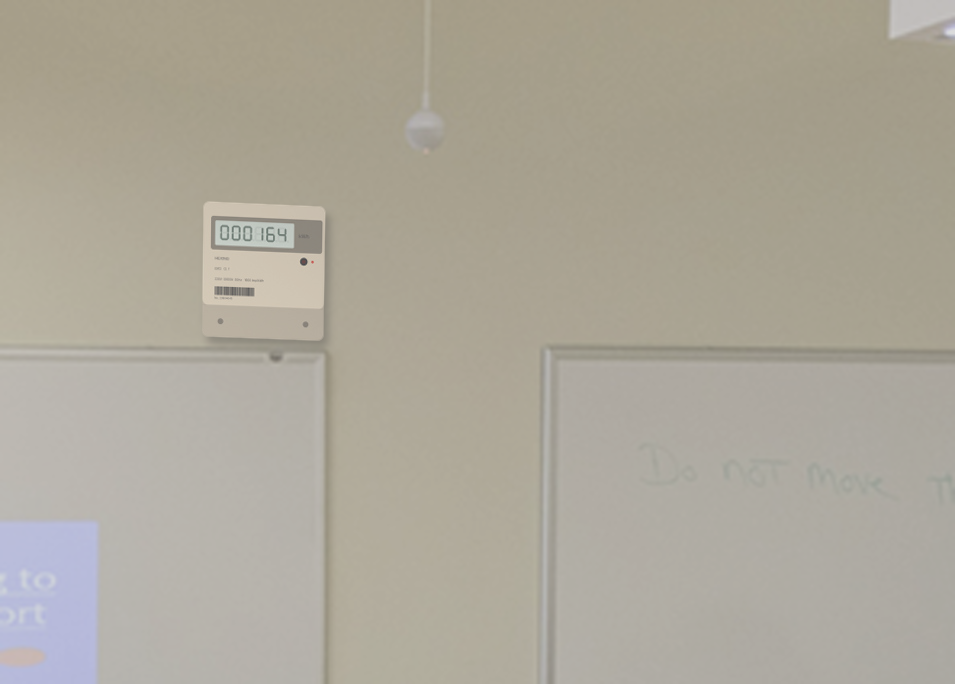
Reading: 164 kWh
